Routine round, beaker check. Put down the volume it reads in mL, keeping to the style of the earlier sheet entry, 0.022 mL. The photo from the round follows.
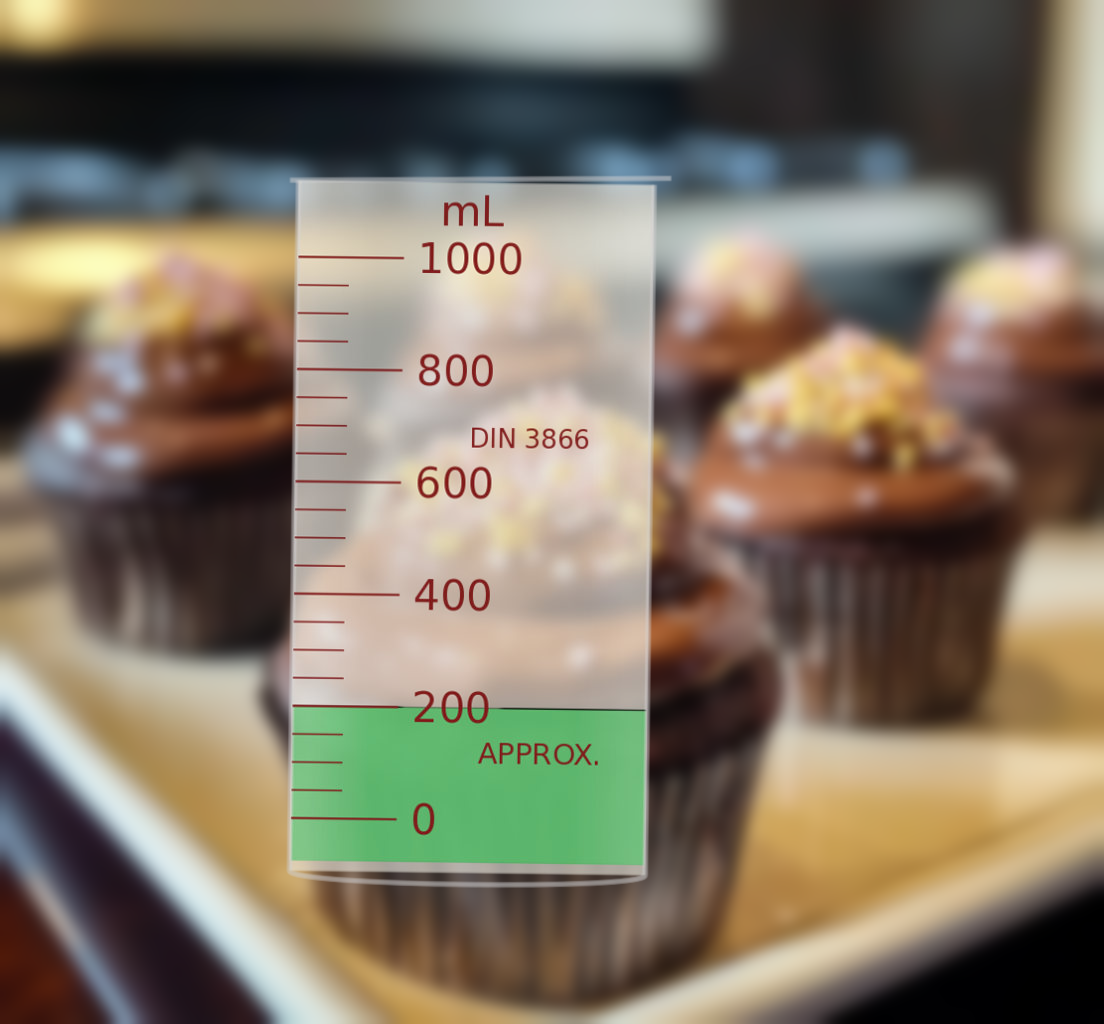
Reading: 200 mL
